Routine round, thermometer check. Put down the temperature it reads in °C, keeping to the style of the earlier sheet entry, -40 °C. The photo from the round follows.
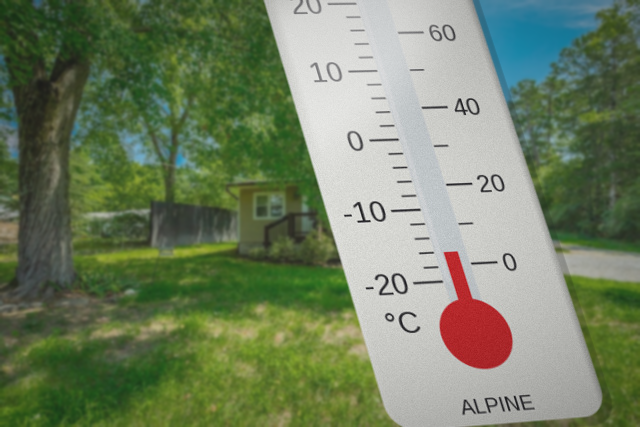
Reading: -16 °C
